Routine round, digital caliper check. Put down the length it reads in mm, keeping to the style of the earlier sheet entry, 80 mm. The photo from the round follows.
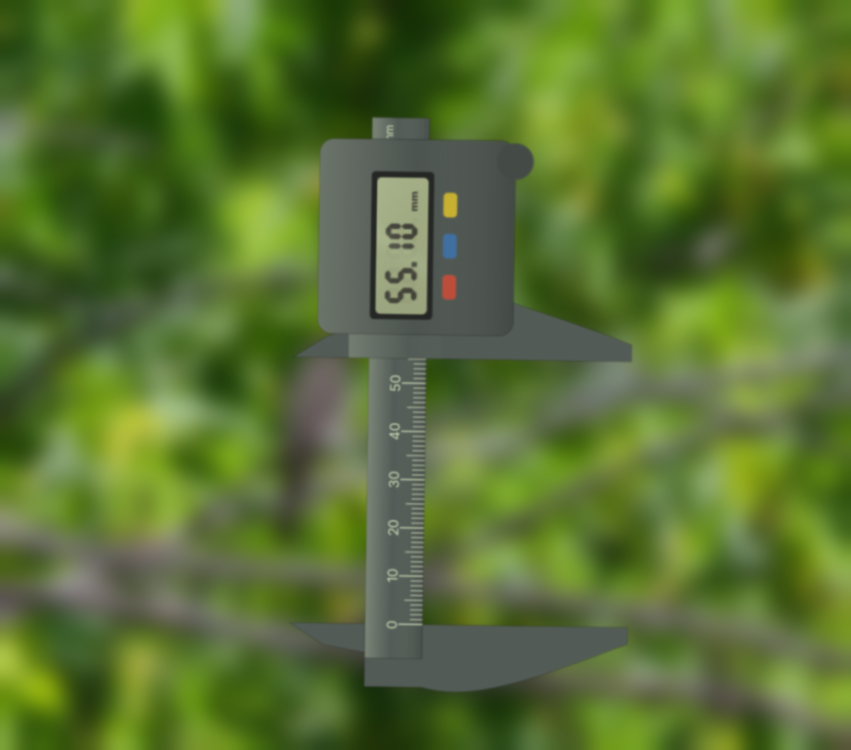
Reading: 55.10 mm
